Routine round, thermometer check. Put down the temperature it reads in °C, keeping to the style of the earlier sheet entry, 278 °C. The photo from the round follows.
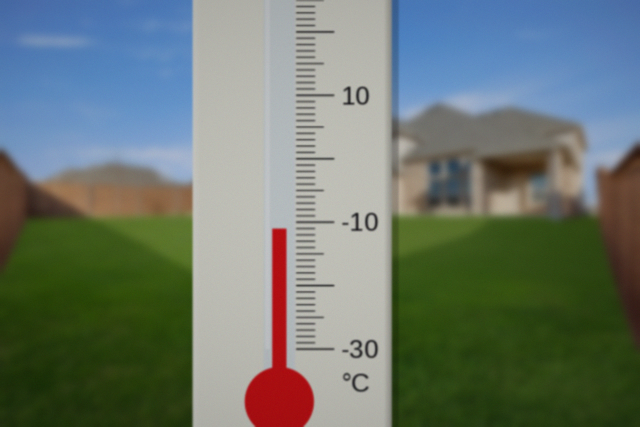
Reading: -11 °C
